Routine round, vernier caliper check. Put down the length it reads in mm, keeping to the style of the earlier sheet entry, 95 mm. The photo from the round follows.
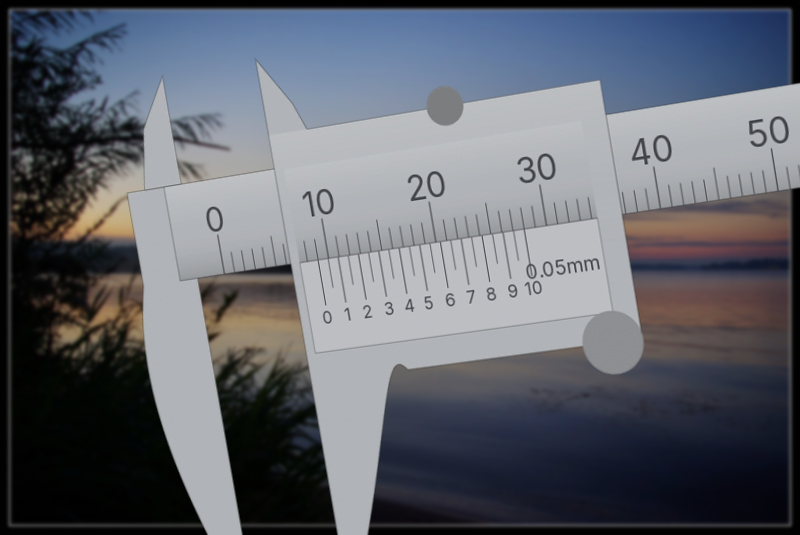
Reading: 9.0 mm
